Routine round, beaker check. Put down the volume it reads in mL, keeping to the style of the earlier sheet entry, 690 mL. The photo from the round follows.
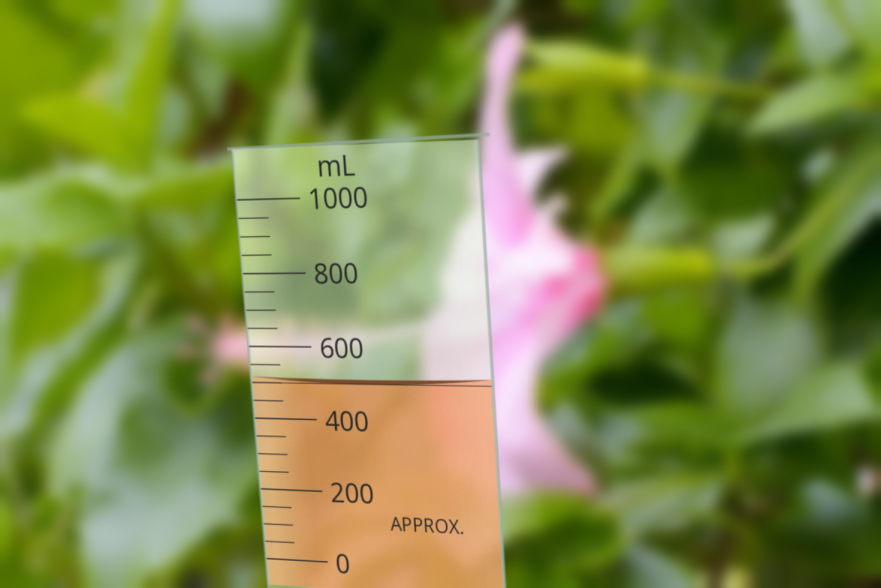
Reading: 500 mL
